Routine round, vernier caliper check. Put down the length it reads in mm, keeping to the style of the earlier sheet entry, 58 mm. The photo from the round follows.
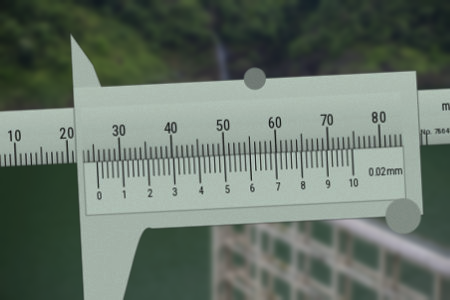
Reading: 25.6 mm
